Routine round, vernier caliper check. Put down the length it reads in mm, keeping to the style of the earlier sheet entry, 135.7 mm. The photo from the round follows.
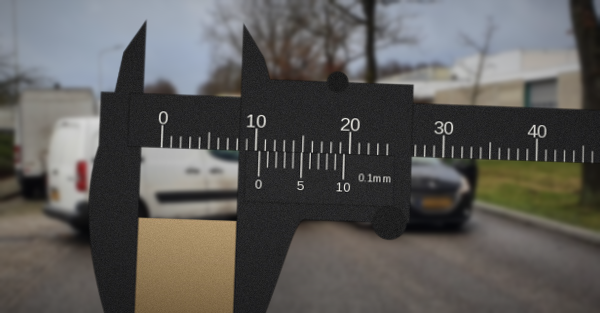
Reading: 10.4 mm
